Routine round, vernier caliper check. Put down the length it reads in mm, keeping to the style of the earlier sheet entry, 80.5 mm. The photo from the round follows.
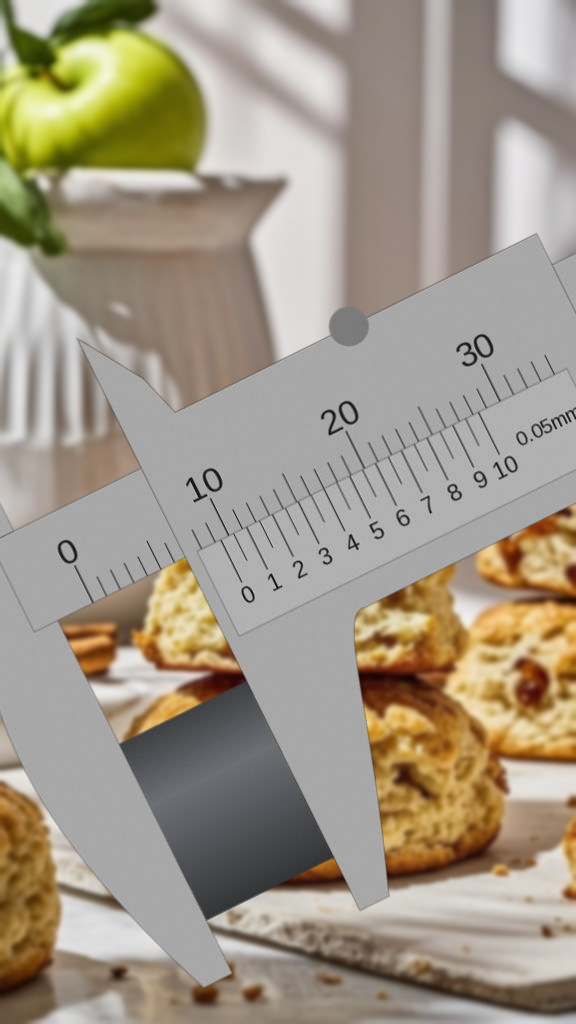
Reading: 9.4 mm
